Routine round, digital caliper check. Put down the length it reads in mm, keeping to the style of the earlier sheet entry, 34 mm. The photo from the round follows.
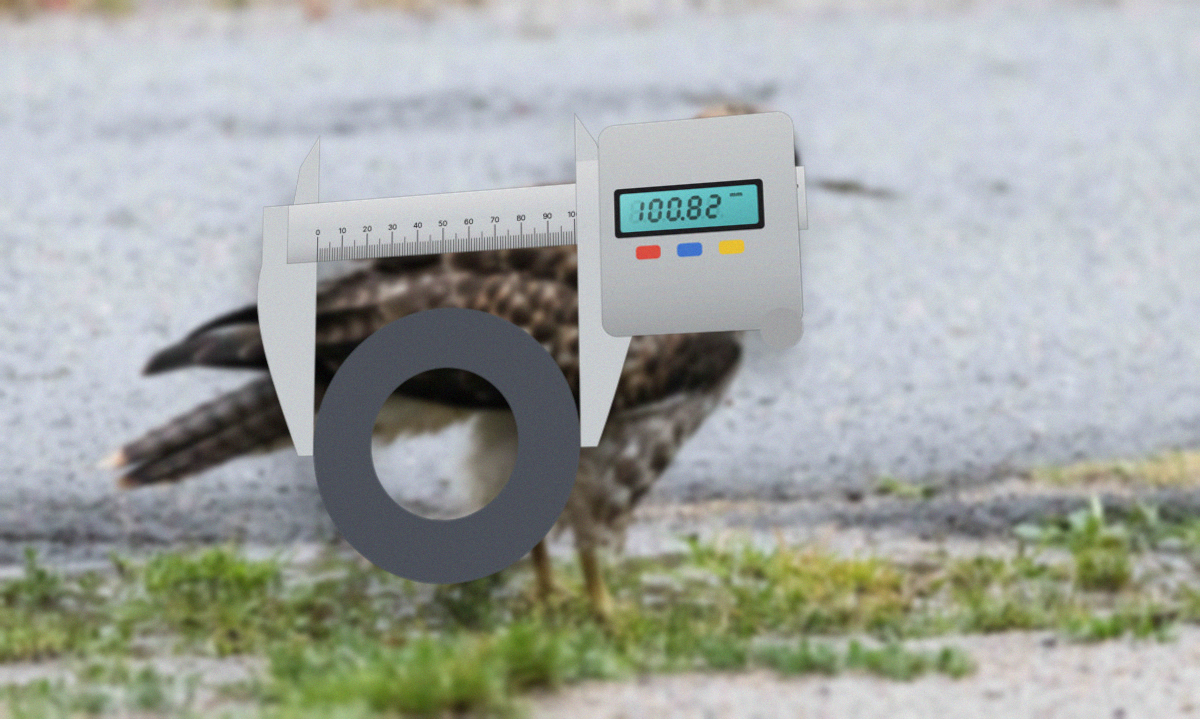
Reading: 100.82 mm
